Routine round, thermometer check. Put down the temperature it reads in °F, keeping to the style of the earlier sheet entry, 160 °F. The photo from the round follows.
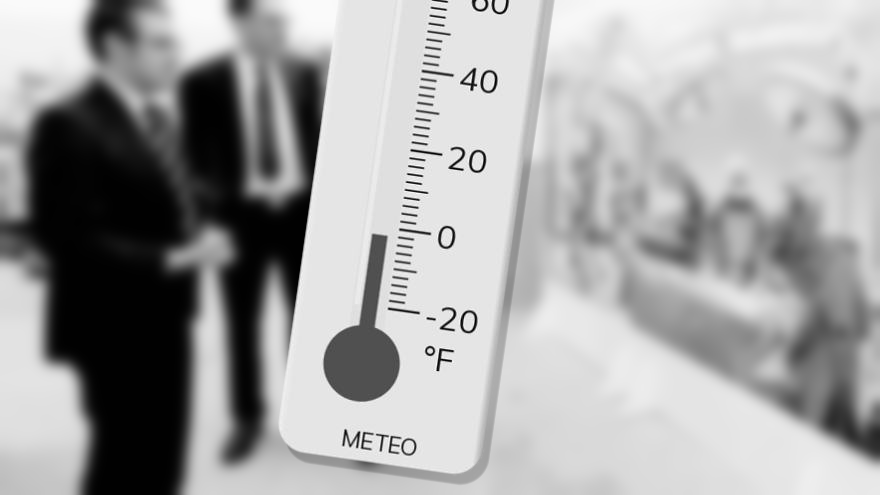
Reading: -2 °F
